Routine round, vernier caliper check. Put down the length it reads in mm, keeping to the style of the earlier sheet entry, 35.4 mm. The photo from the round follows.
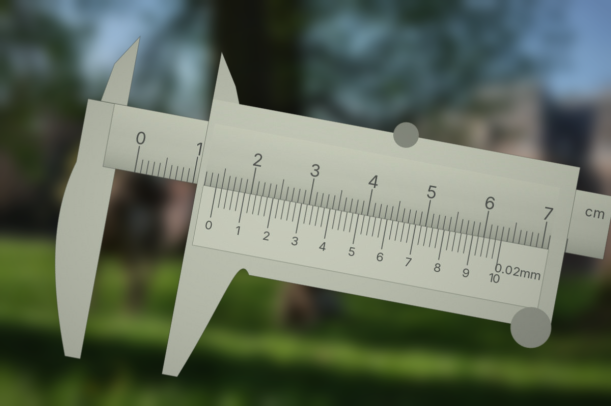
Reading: 14.0 mm
